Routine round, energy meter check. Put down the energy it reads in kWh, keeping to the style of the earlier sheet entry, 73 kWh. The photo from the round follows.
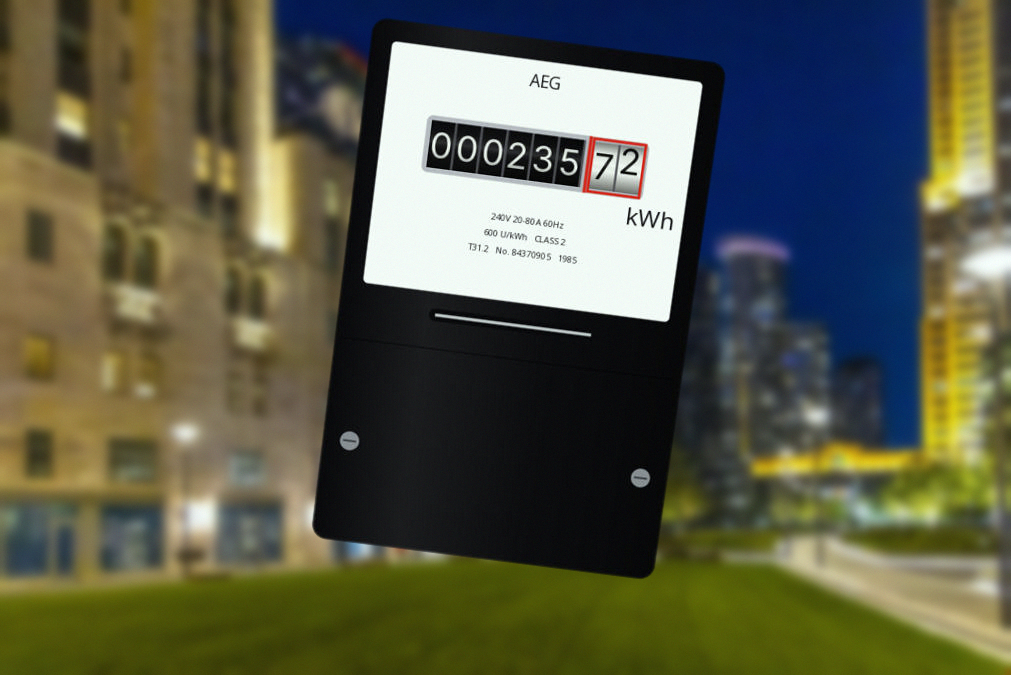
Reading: 235.72 kWh
